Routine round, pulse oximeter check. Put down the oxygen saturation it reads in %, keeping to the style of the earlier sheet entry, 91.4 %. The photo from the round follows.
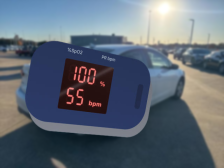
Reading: 100 %
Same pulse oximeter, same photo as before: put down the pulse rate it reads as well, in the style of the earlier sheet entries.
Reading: 55 bpm
